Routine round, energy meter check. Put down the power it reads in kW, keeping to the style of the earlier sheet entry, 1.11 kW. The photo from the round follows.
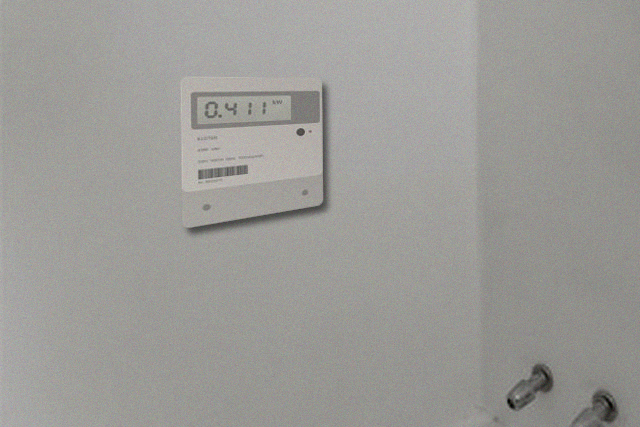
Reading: 0.411 kW
